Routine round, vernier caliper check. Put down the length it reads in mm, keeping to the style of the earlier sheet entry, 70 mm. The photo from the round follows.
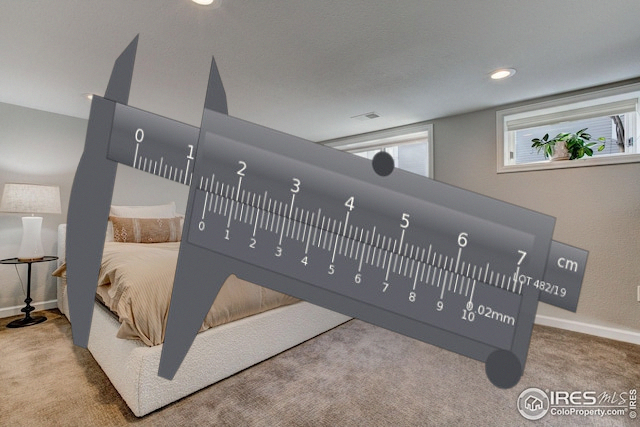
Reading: 14.4 mm
